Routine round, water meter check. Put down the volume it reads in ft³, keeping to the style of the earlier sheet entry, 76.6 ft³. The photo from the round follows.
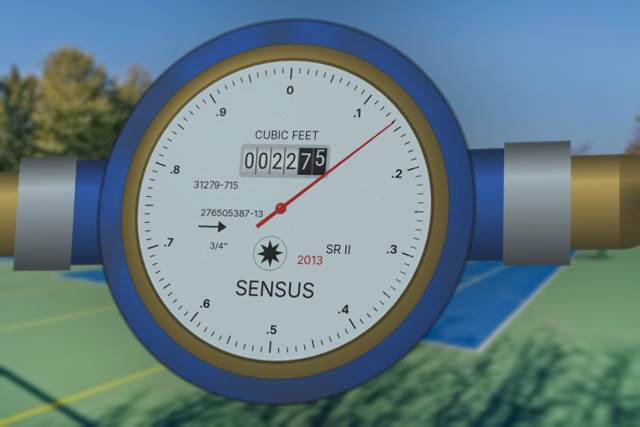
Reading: 2275.14 ft³
